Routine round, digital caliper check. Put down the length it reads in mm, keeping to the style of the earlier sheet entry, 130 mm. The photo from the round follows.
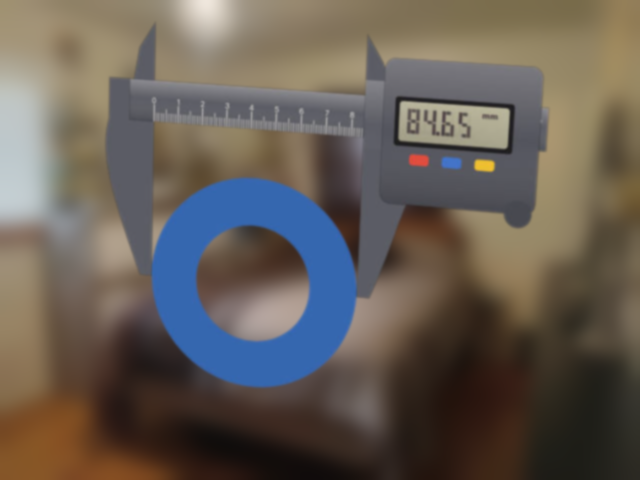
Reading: 84.65 mm
